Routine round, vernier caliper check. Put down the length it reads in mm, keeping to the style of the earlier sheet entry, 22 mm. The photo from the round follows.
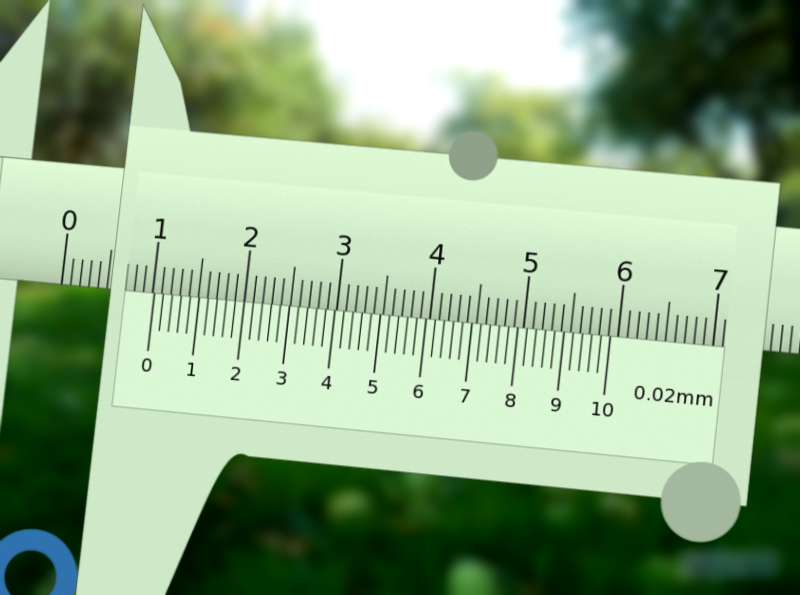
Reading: 10.2 mm
